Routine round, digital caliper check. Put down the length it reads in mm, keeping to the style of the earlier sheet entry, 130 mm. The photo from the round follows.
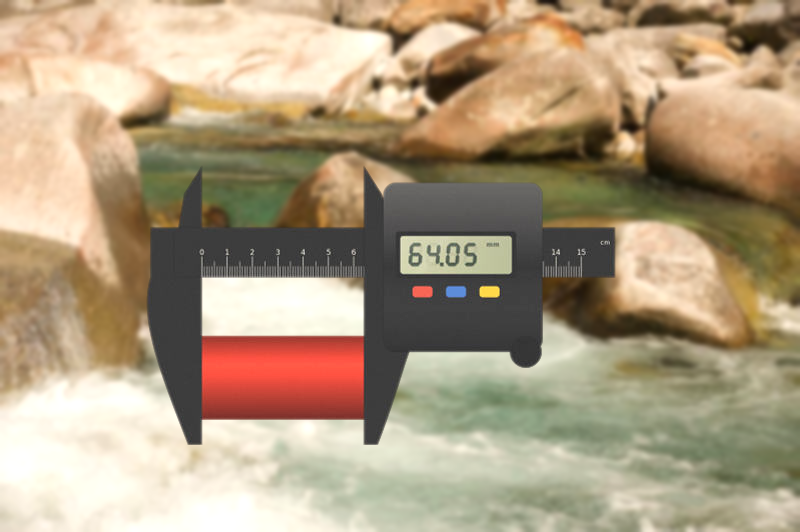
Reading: 64.05 mm
